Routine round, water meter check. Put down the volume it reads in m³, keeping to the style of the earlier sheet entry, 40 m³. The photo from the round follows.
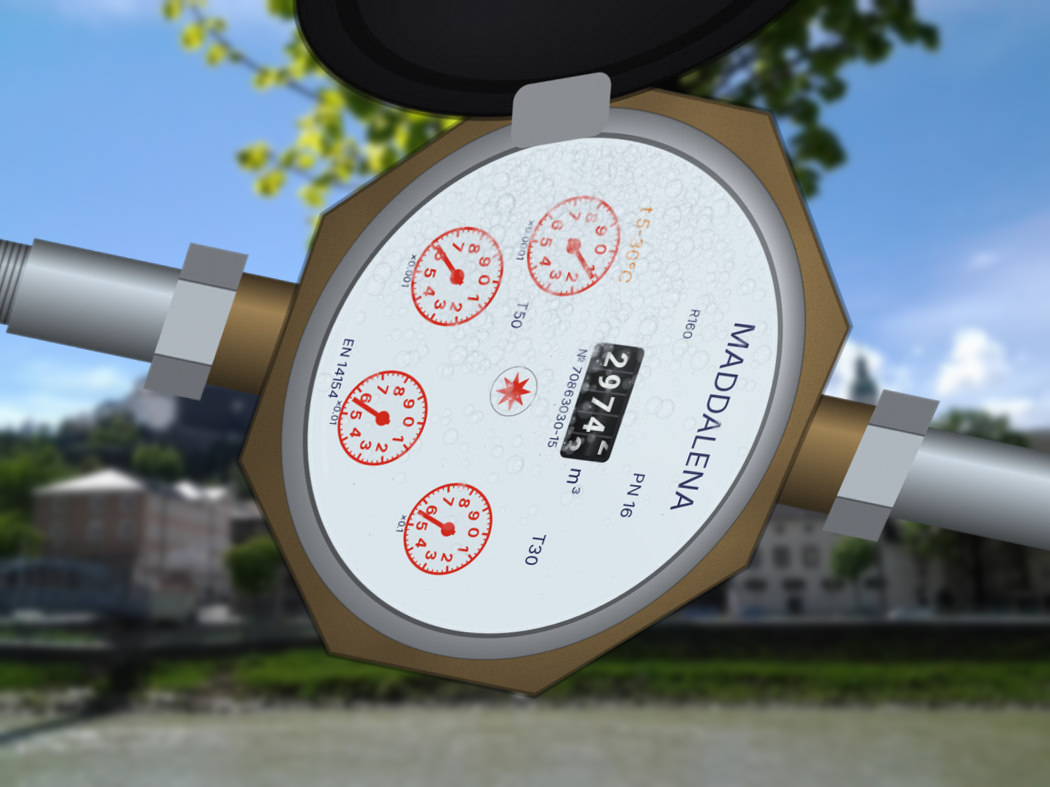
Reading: 29742.5561 m³
